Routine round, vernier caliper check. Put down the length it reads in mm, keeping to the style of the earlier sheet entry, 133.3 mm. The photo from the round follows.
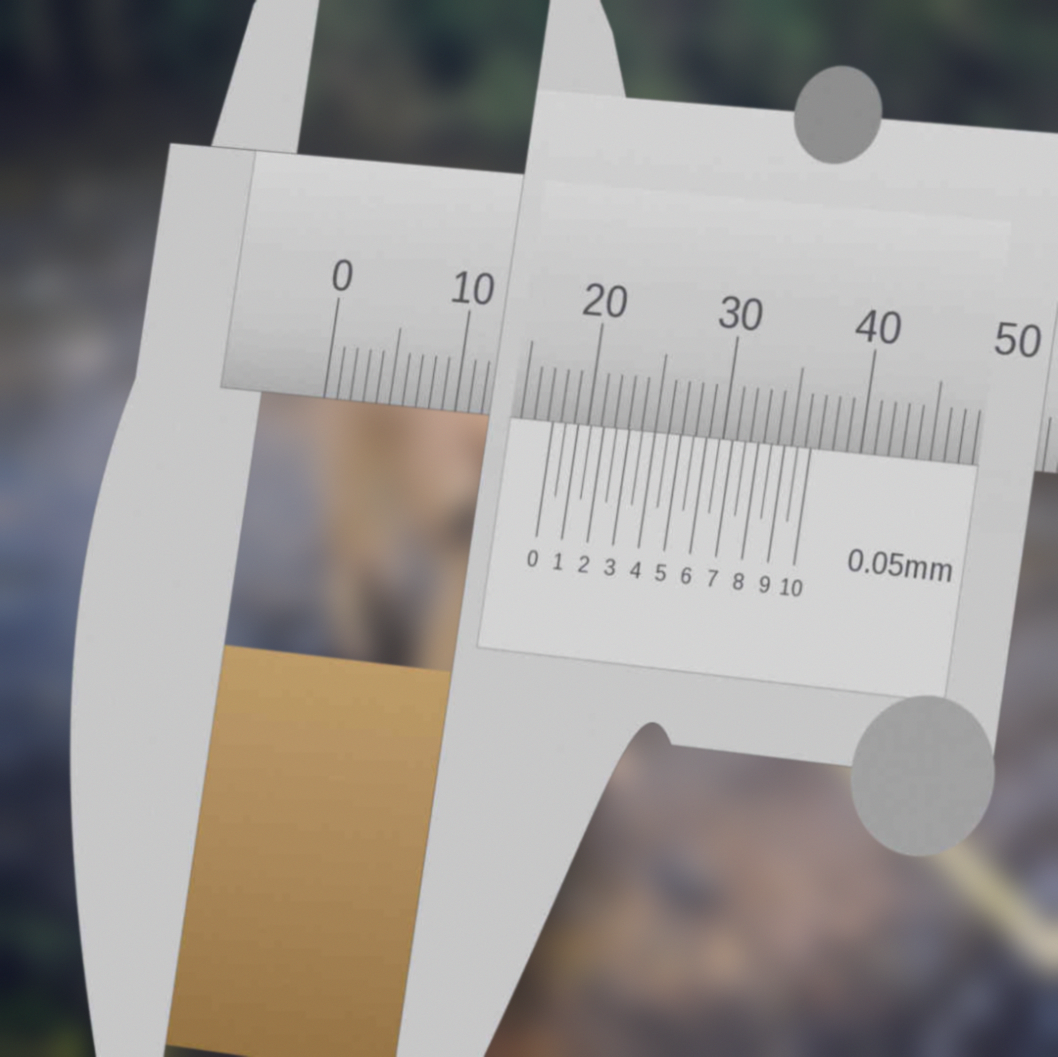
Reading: 17.4 mm
